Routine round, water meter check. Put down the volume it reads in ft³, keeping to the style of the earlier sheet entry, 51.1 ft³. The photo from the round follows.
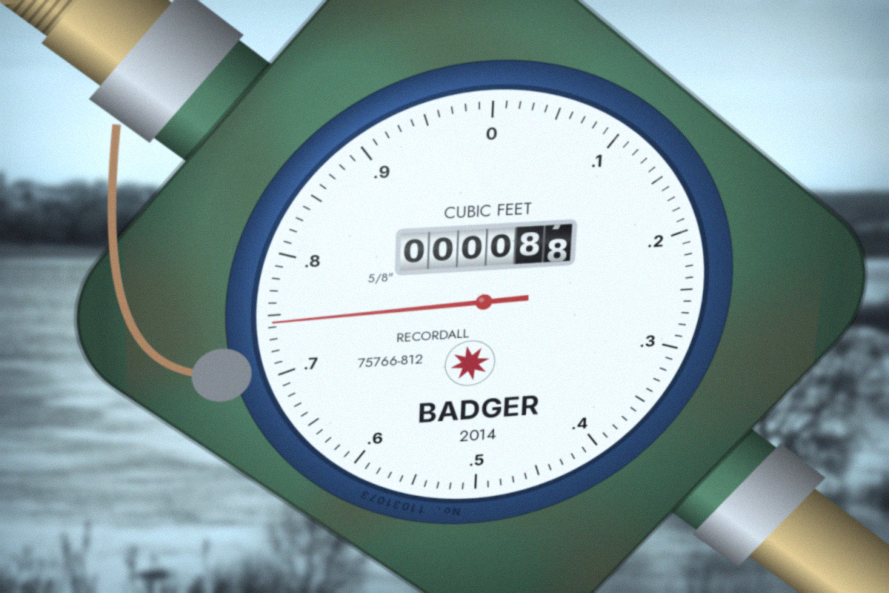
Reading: 87.74 ft³
